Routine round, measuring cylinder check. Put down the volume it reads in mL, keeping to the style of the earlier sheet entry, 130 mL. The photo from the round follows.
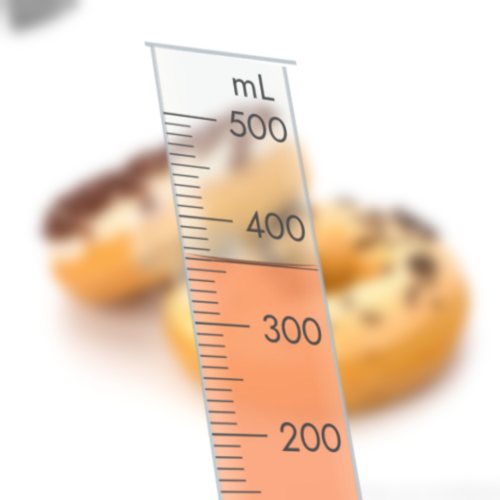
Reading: 360 mL
